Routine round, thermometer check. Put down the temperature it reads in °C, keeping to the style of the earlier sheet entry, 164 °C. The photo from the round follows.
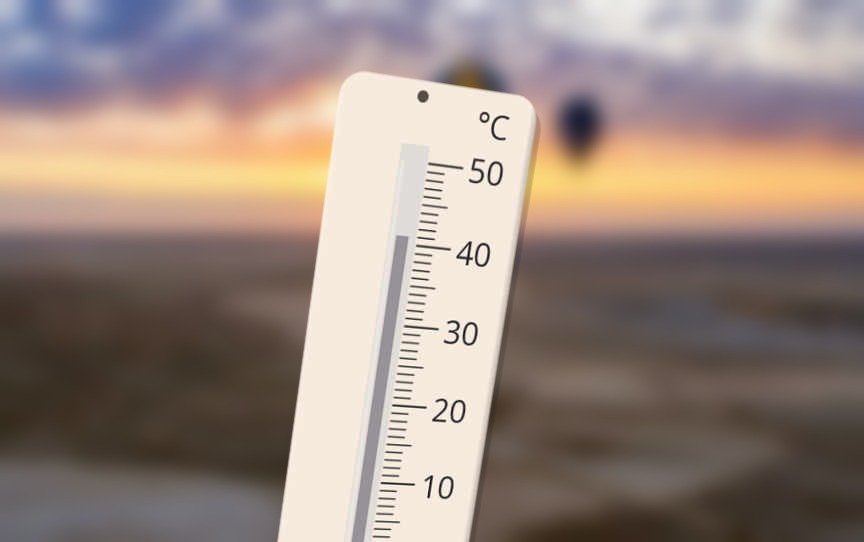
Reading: 41 °C
